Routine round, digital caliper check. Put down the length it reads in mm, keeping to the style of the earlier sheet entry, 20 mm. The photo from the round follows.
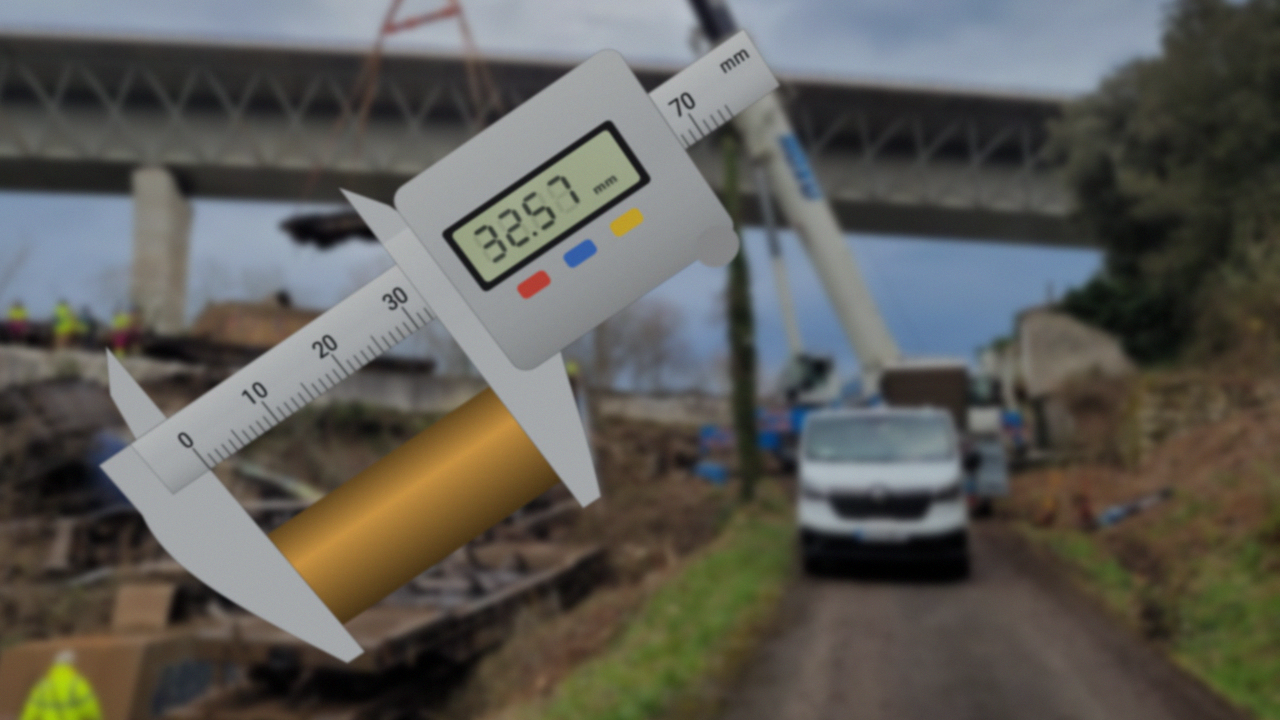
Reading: 32.57 mm
